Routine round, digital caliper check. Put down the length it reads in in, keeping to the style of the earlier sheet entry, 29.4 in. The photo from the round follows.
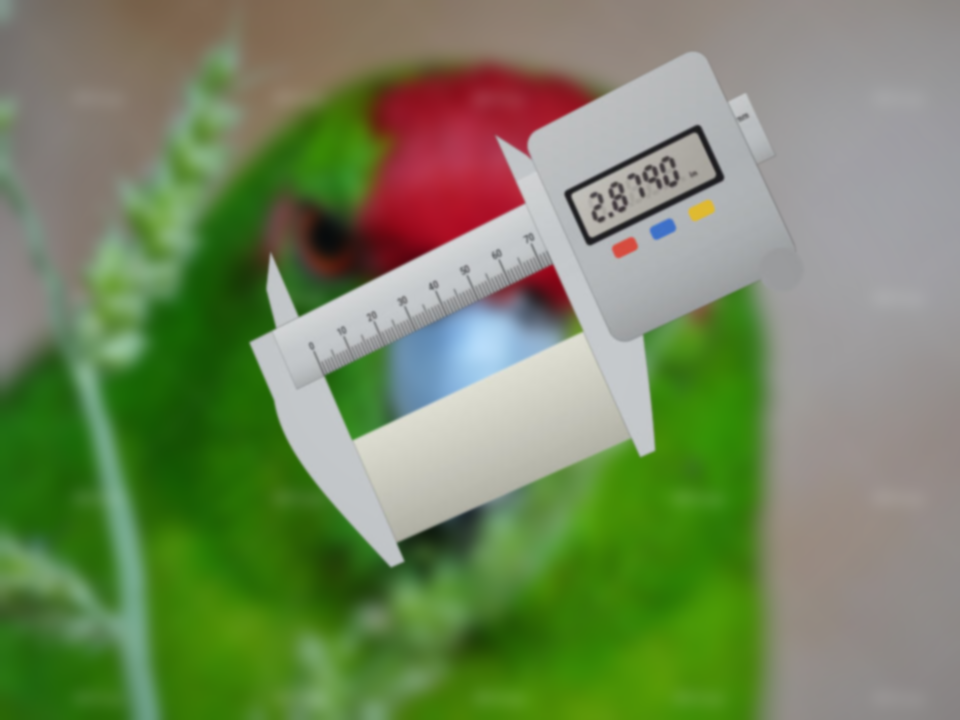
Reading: 2.8790 in
